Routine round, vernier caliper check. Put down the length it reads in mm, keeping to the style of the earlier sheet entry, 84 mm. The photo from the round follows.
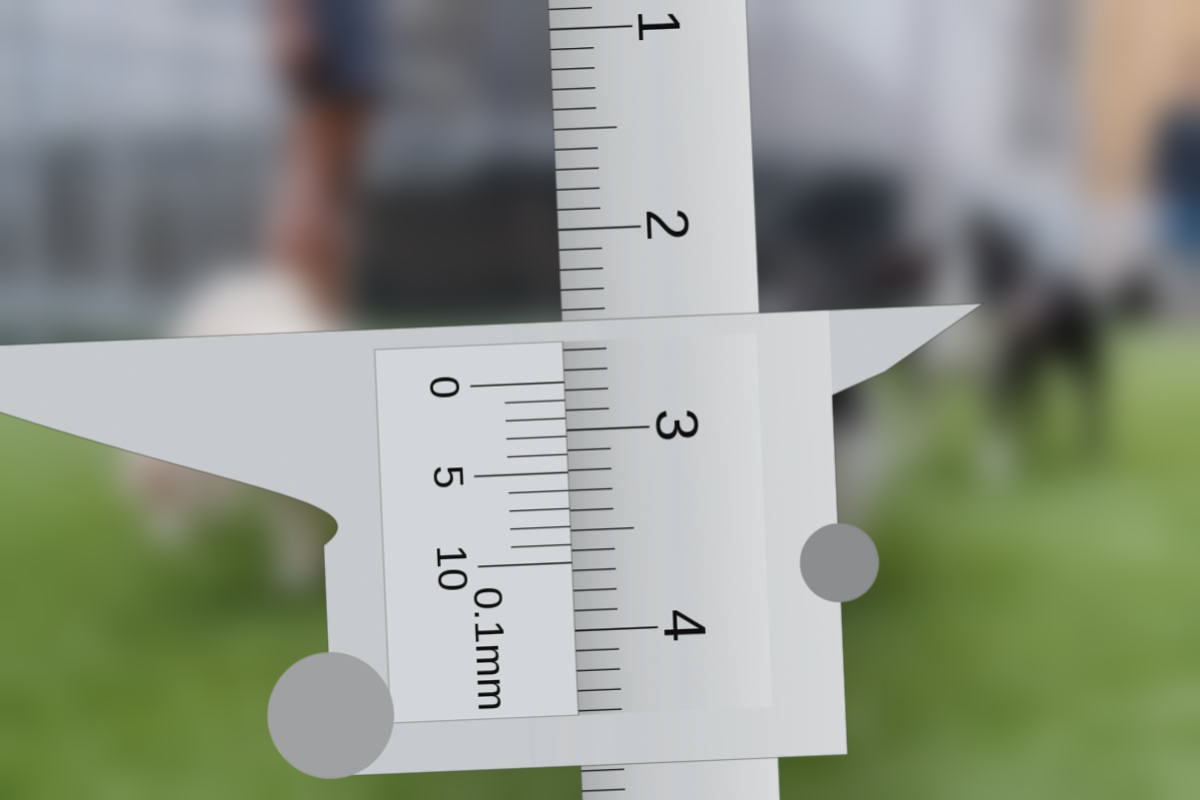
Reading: 27.6 mm
